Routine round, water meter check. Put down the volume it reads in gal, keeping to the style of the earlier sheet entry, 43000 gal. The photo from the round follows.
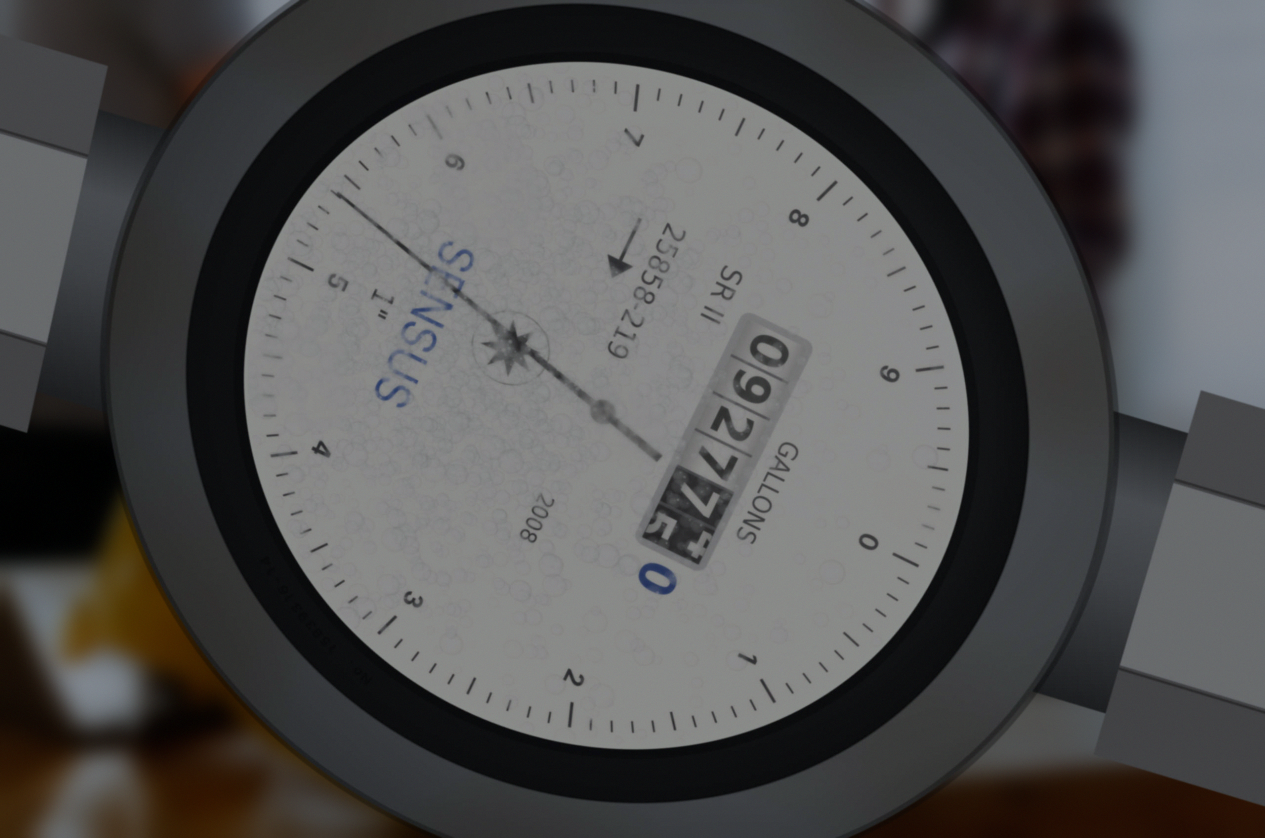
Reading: 927745.4 gal
